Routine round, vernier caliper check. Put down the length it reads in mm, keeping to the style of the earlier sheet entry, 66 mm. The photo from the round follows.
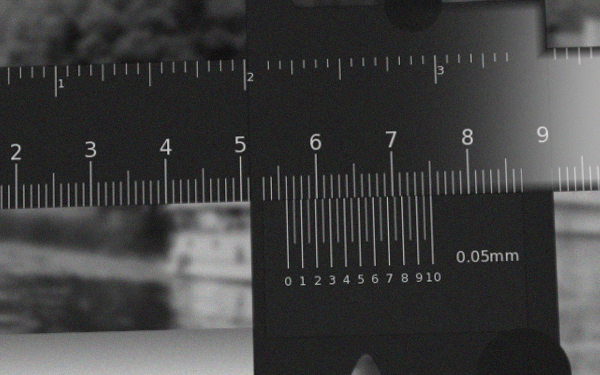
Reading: 56.0 mm
